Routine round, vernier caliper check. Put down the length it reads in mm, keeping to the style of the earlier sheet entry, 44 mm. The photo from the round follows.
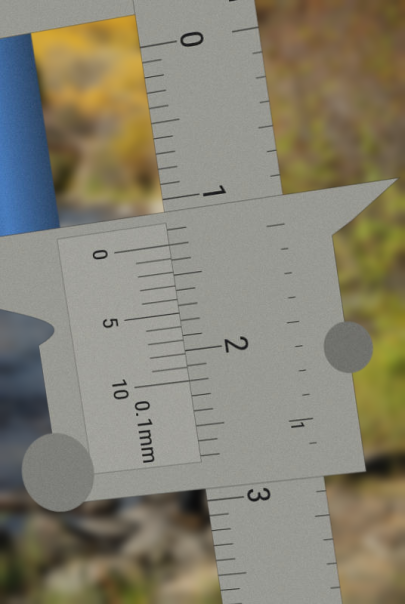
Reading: 13.0 mm
